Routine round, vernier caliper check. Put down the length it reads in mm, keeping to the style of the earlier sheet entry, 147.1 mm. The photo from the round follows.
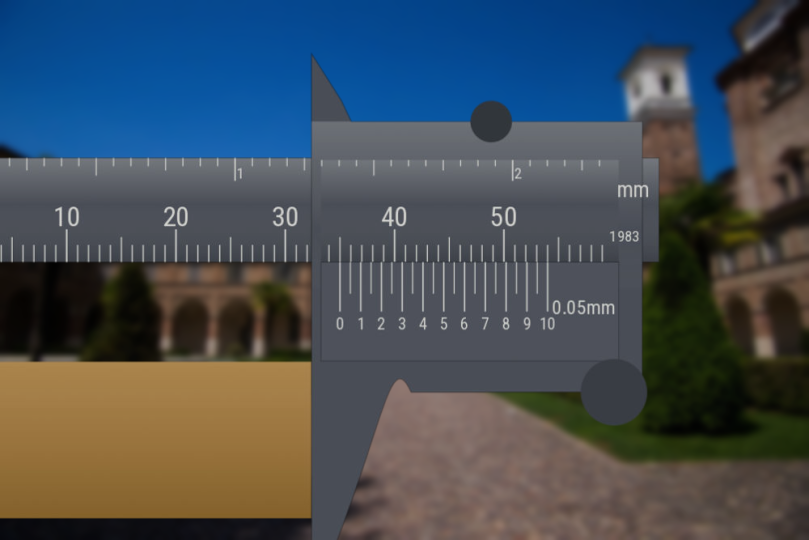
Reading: 35.0 mm
